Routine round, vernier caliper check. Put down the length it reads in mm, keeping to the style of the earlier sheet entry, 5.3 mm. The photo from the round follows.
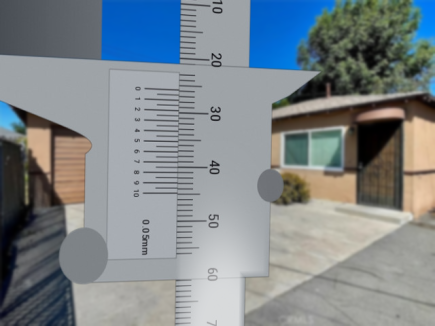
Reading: 25.8 mm
